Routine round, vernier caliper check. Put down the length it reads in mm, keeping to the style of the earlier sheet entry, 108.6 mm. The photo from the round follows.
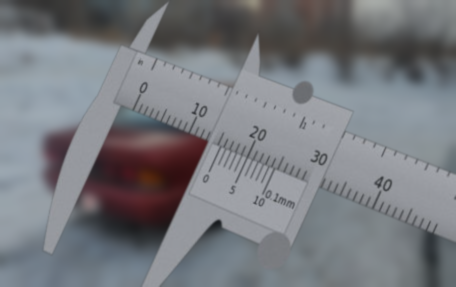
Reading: 15.5 mm
